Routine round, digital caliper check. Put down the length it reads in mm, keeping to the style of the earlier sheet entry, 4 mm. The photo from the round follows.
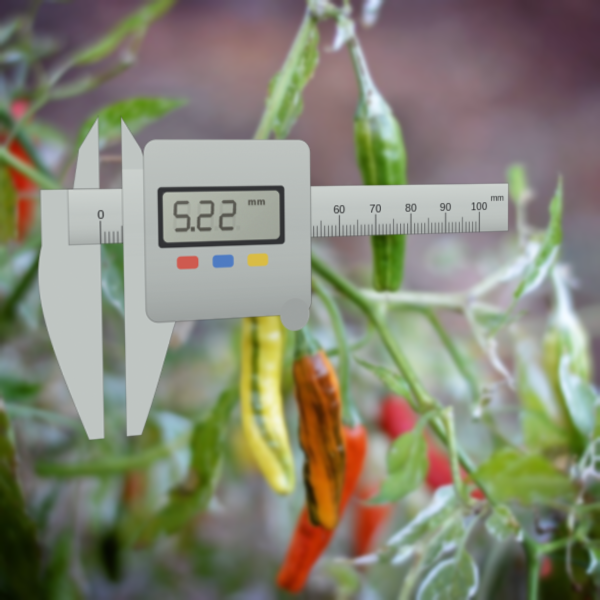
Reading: 5.22 mm
